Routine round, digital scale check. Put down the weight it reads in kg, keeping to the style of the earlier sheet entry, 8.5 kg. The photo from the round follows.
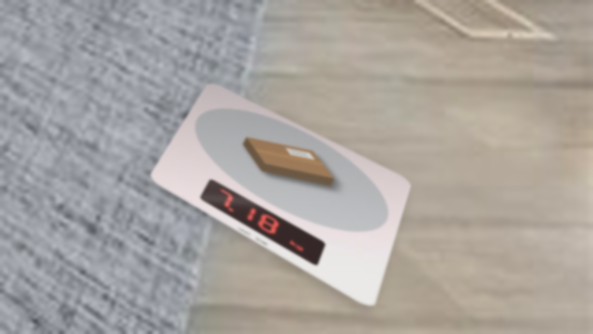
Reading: 7.18 kg
